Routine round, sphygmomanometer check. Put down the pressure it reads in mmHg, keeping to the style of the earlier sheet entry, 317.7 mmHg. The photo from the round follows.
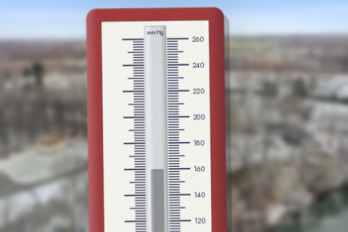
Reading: 160 mmHg
